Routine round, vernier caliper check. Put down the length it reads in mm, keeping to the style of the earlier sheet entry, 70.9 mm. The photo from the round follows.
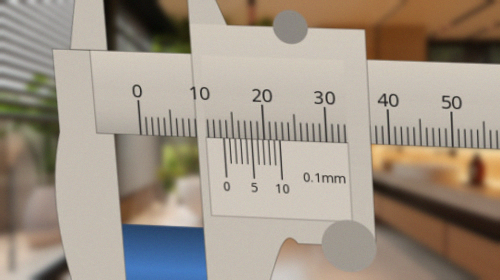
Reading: 13.5 mm
